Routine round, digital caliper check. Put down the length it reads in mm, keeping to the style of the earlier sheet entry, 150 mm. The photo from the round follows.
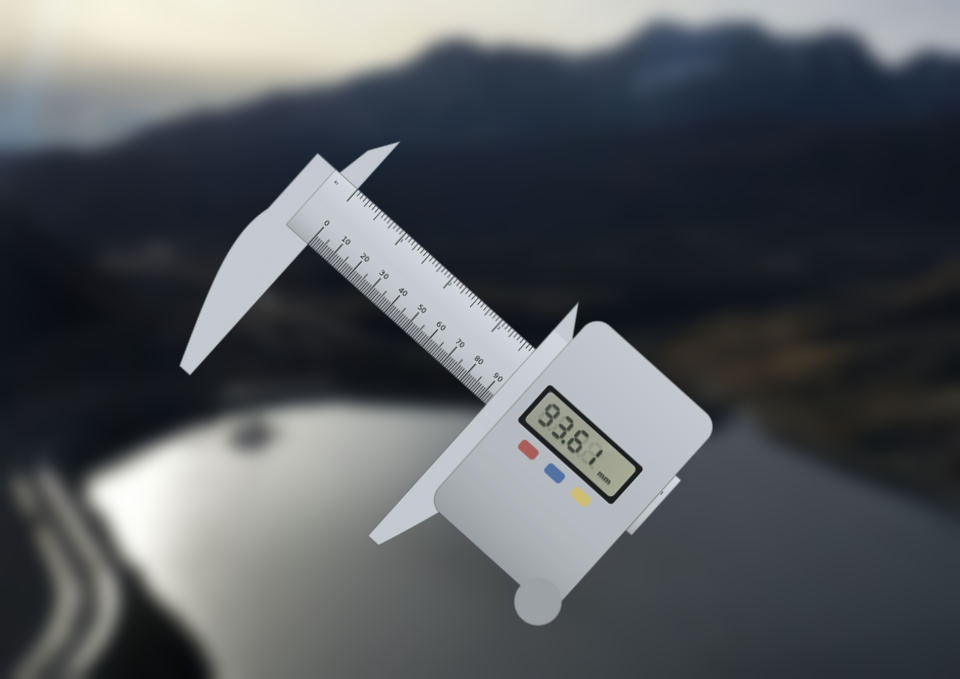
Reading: 93.61 mm
